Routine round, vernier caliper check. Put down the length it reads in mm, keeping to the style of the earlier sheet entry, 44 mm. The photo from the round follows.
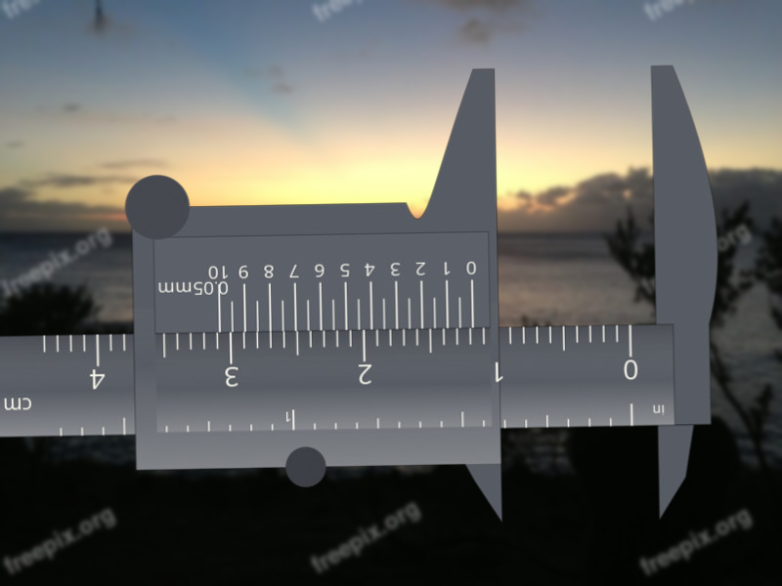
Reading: 11.8 mm
